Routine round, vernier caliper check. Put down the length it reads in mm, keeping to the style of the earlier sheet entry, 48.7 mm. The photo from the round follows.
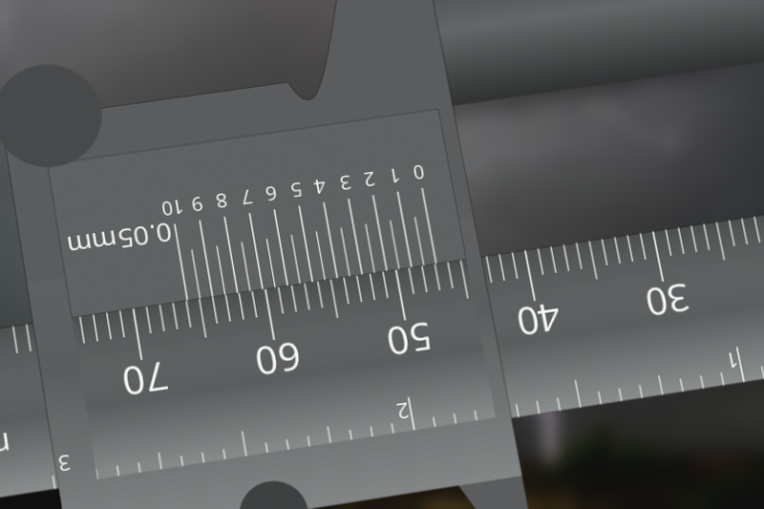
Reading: 46.9 mm
